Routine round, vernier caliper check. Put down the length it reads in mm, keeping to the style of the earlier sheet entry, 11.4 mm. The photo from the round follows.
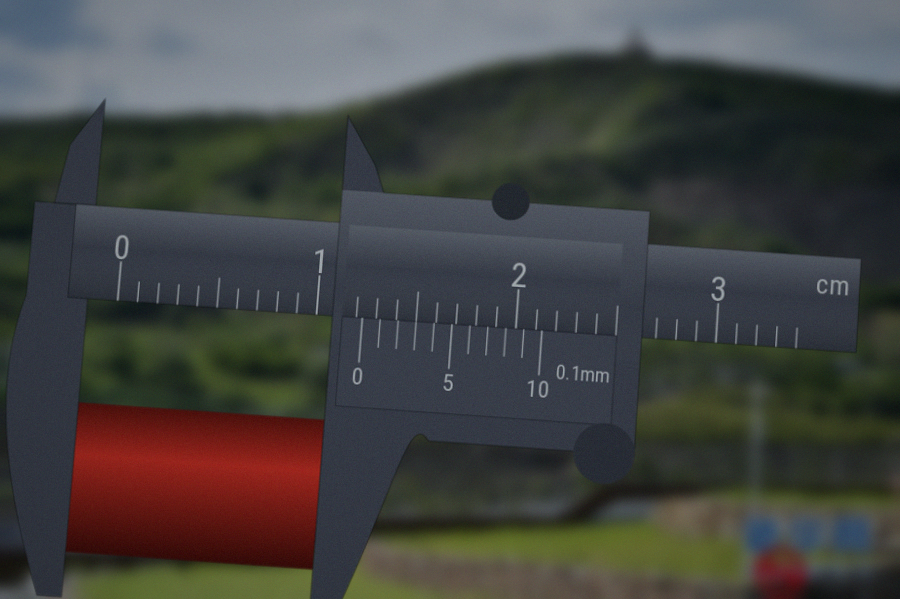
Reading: 12.3 mm
